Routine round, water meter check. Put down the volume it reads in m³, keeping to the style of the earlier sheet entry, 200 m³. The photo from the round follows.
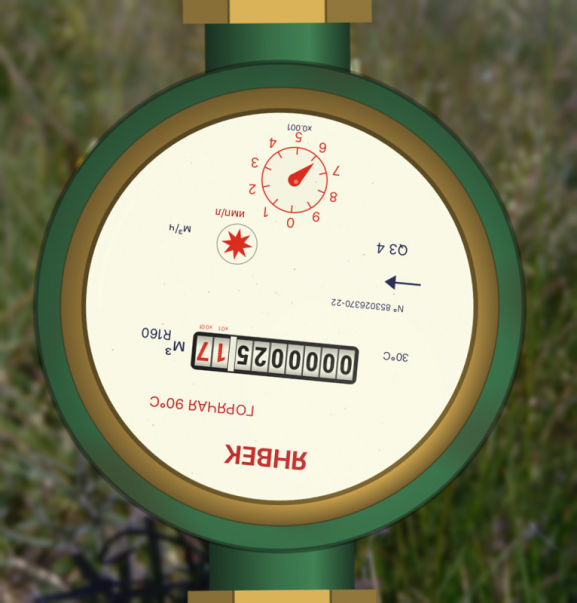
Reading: 25.176 m³
